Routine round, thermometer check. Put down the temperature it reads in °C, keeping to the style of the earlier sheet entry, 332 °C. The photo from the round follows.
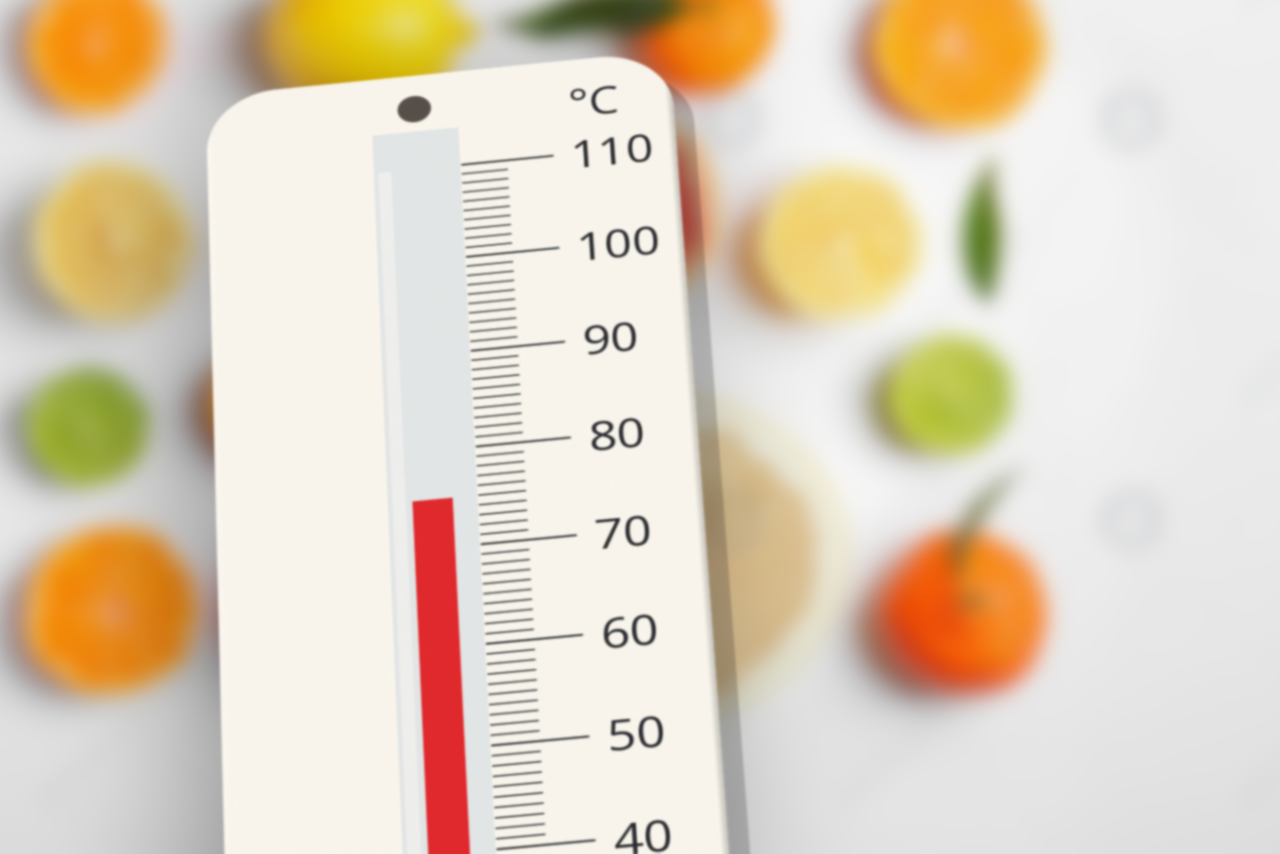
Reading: 75 °C
